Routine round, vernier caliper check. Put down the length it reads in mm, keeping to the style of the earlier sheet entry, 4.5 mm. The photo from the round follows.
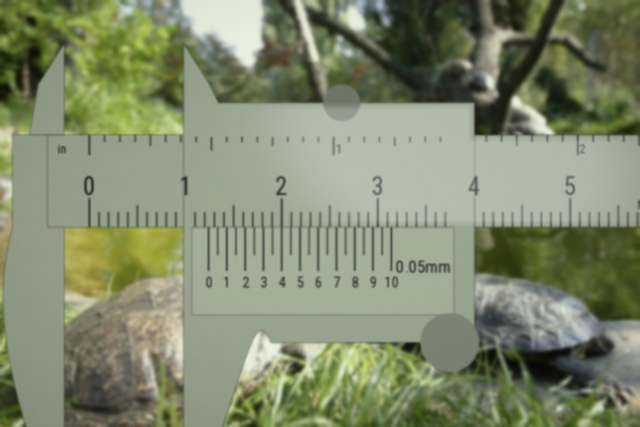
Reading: 12.4 mm
